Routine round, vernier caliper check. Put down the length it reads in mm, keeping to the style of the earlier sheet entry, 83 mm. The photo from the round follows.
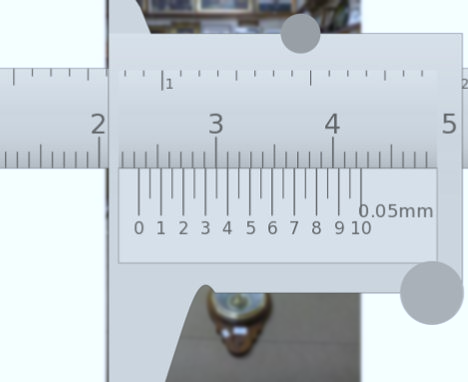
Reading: 23.4 mm
